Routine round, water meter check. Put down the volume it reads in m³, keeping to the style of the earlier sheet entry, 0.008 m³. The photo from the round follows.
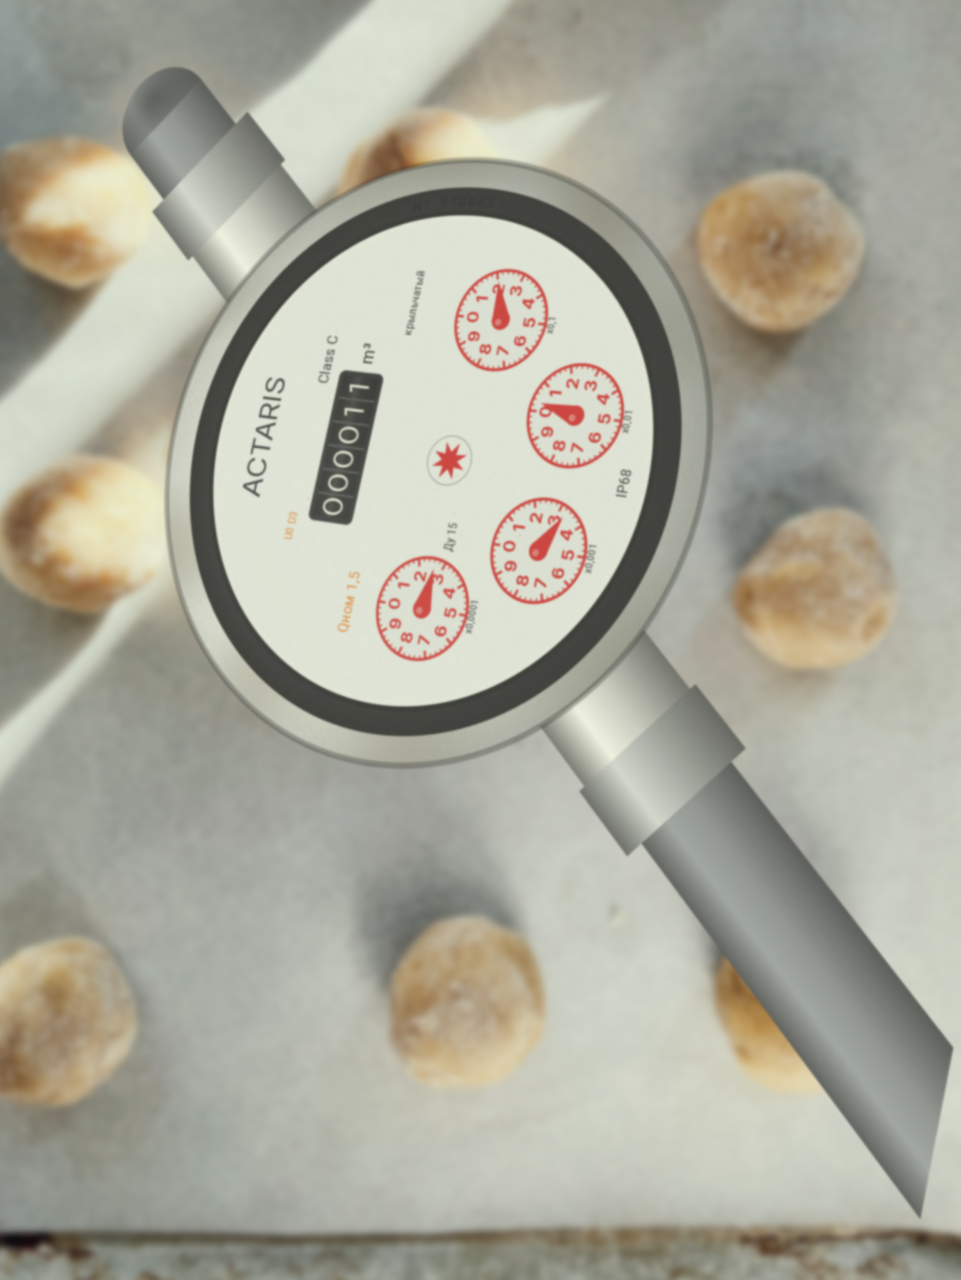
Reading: 11.2032 m³
